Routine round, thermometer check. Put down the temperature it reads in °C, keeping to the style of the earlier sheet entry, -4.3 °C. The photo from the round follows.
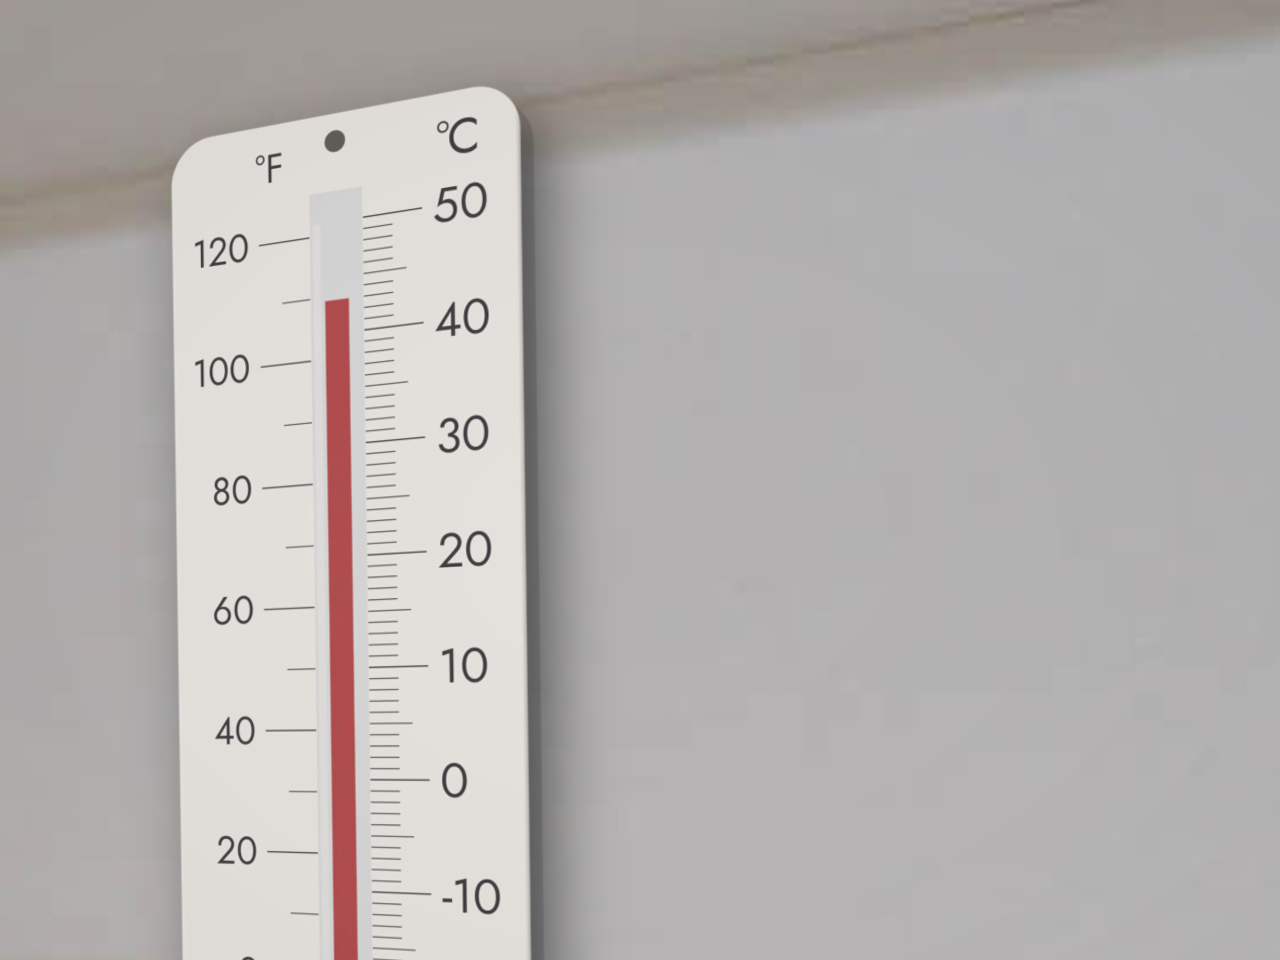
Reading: 43 °C
